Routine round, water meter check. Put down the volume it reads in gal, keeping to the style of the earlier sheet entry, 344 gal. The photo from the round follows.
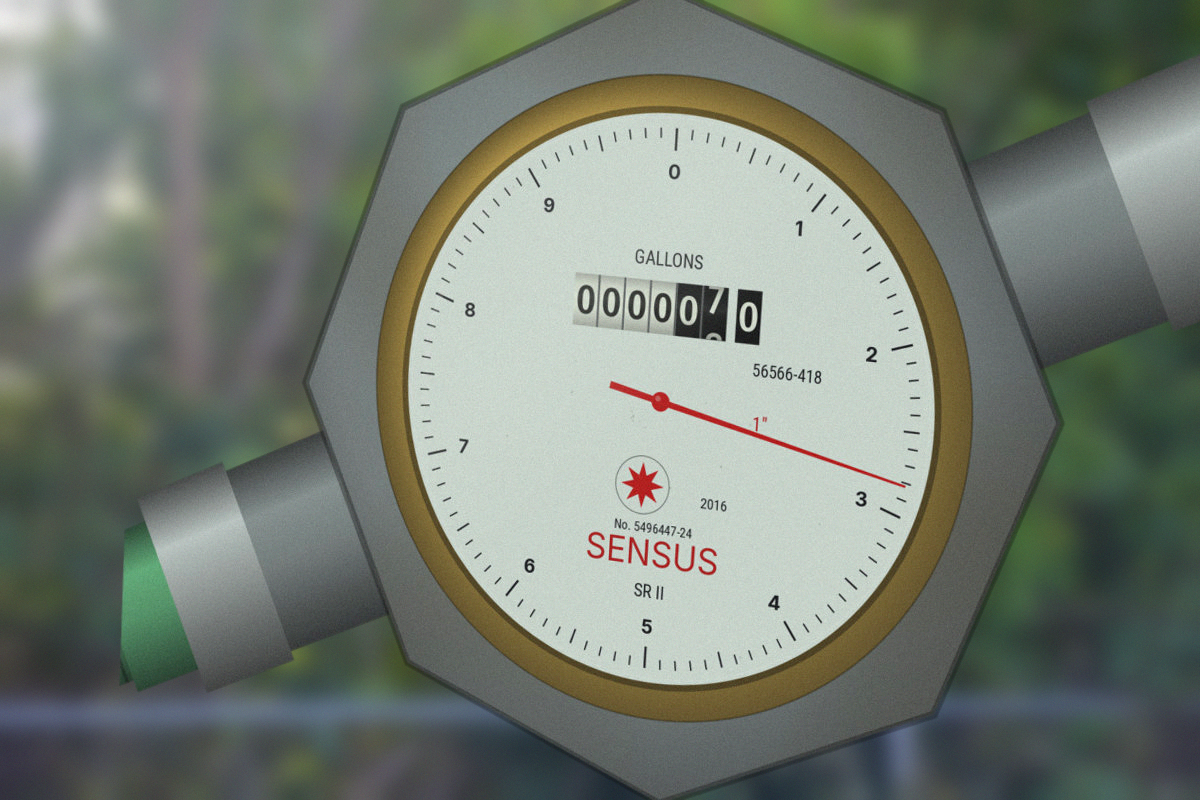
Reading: 72.8 gal
